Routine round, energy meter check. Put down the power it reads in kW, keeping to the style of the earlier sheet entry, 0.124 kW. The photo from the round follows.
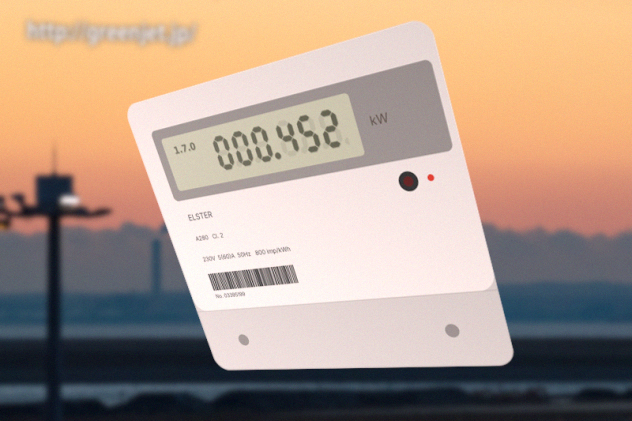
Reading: 0.452 kW
